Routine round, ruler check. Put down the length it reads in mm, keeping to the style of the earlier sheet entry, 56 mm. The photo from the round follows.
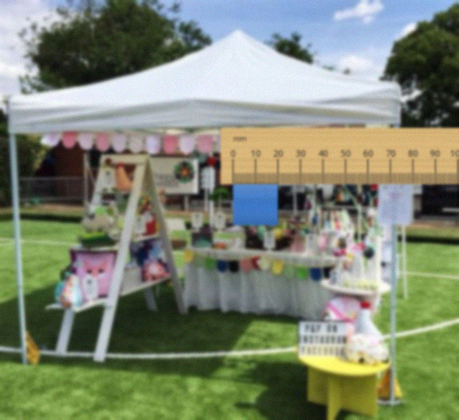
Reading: 20 mm
